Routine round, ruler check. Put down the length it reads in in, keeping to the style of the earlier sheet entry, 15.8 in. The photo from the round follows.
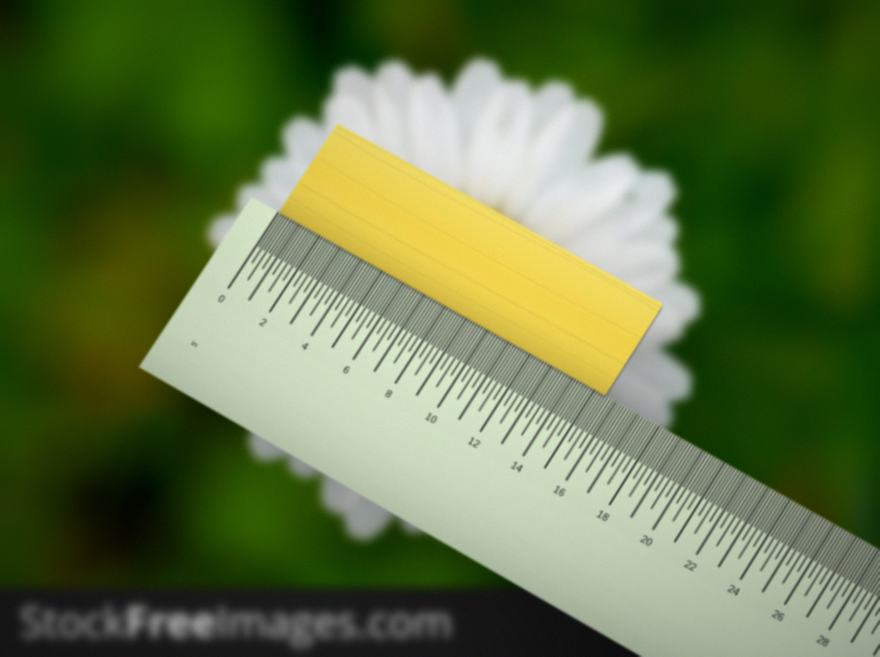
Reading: 15.5 in
